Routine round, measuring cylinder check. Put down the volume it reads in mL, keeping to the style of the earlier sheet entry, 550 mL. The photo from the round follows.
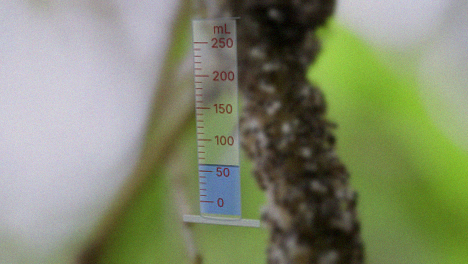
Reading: 60 mL
